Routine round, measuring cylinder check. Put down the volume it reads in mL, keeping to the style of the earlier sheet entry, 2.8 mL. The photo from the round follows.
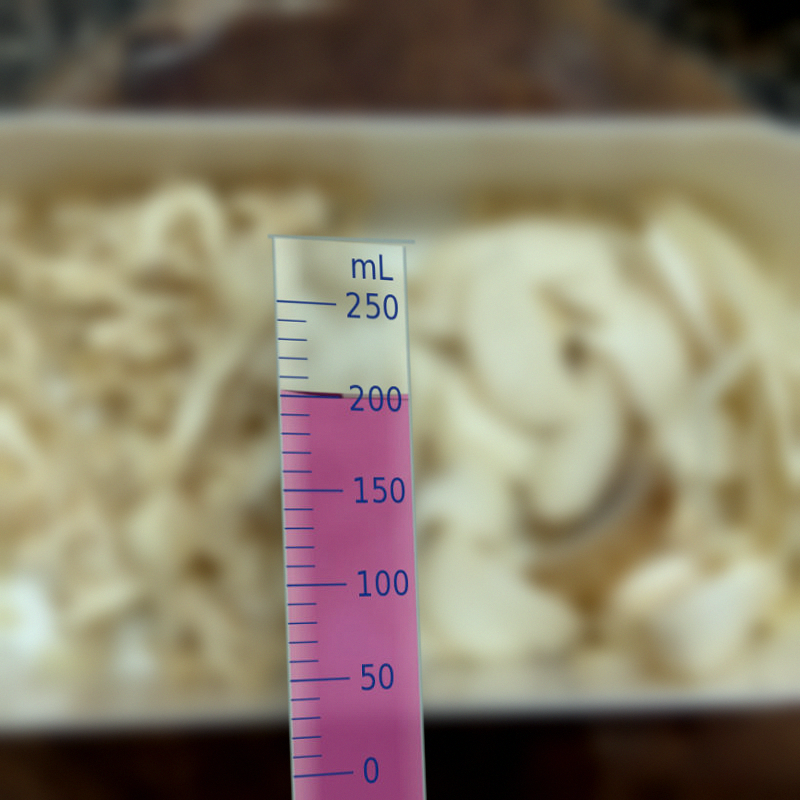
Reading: 200 mL
